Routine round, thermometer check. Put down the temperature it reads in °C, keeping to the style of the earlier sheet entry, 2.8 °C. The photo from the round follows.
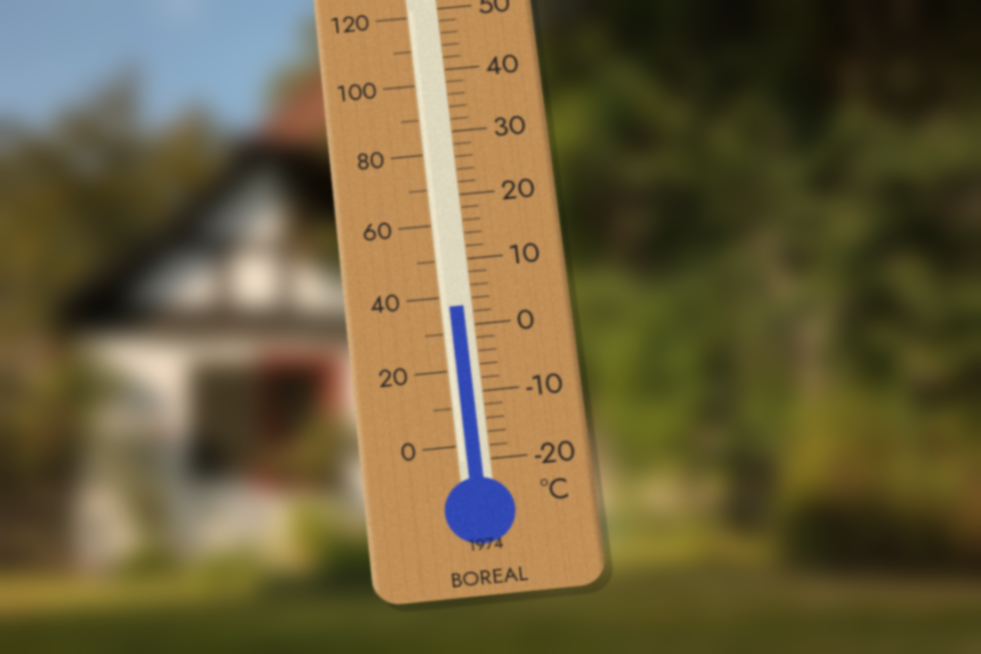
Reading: 3 °C
